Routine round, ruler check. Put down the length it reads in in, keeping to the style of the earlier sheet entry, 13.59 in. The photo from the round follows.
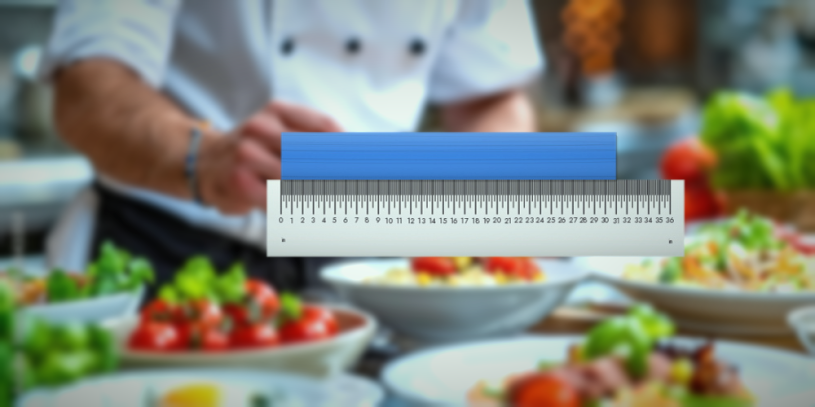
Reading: 31 in
